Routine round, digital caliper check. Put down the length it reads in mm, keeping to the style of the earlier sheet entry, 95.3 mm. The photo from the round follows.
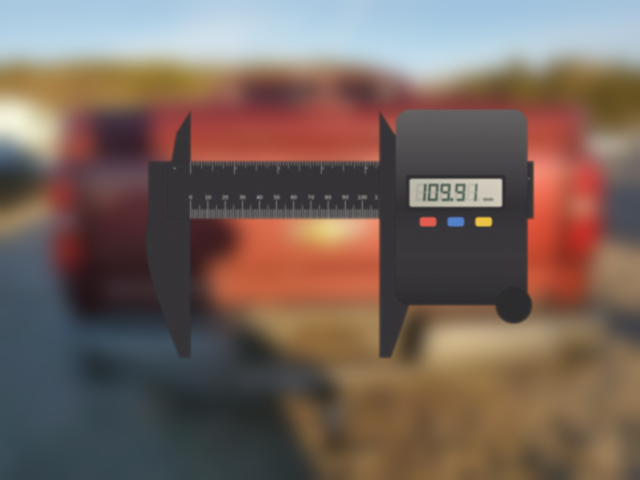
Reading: 109.91 mm
